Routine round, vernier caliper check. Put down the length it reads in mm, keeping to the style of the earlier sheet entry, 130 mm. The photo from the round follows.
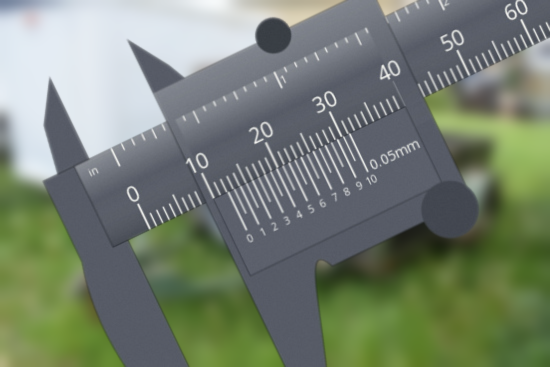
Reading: 12.2 mm
